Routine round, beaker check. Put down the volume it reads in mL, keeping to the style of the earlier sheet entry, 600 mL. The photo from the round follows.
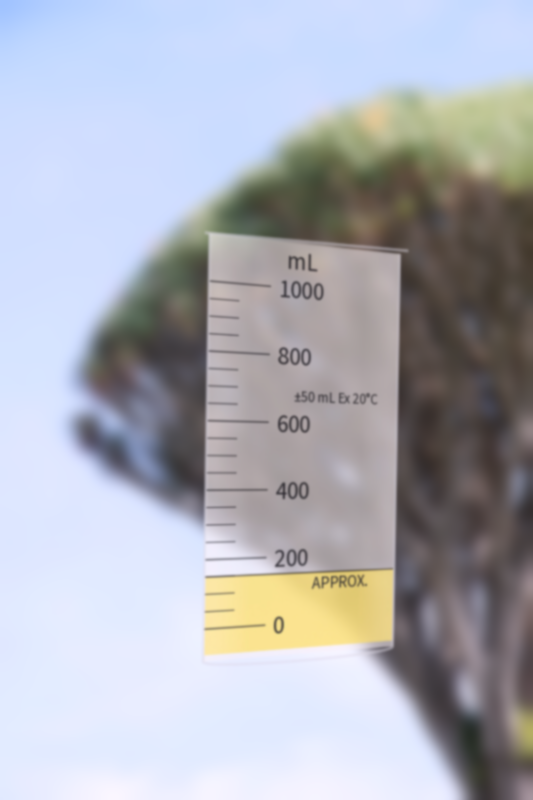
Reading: 150 mL
